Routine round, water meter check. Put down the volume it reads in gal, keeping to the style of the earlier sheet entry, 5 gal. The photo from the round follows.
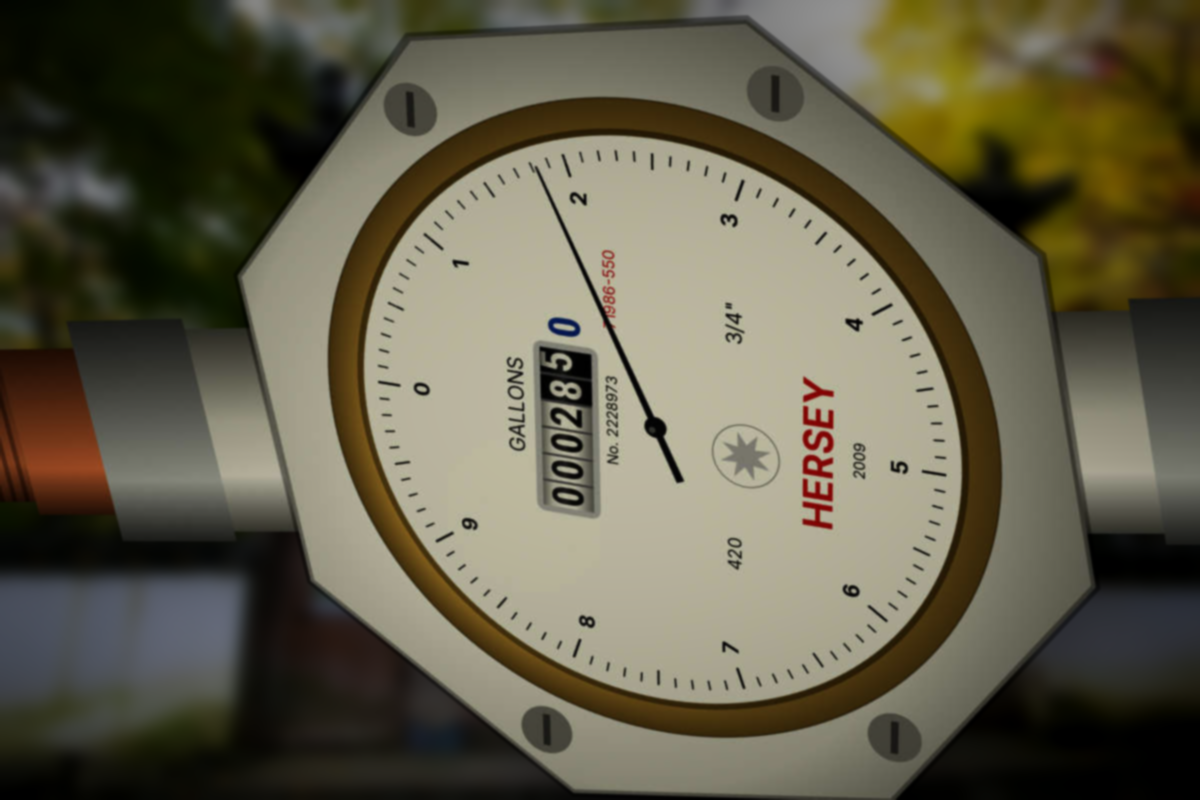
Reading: 2851.8 gal
